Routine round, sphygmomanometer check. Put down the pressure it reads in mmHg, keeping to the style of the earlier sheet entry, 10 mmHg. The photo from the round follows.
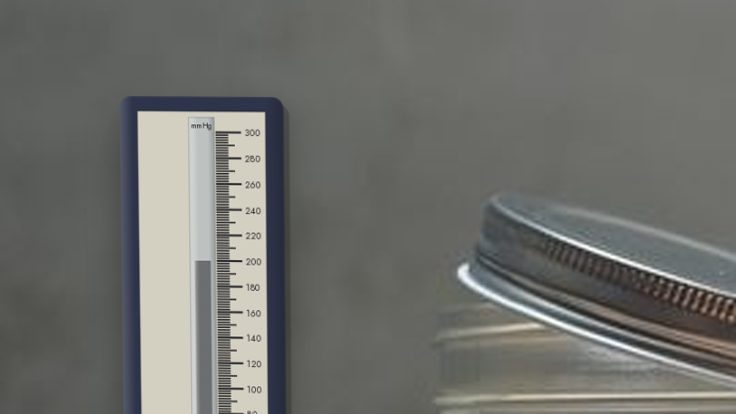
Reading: 200 mmHg
